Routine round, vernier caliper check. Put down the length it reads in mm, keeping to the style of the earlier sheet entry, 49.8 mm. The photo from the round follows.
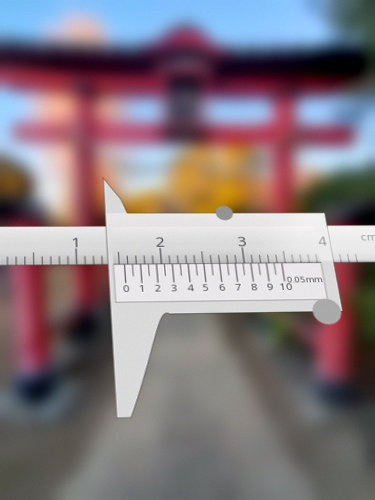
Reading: 15.6 mm
